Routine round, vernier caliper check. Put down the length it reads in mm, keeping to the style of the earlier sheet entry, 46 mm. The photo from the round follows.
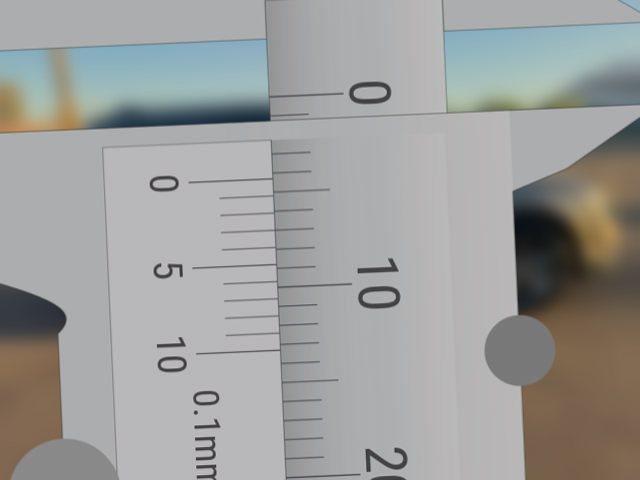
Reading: 4.3 mm
